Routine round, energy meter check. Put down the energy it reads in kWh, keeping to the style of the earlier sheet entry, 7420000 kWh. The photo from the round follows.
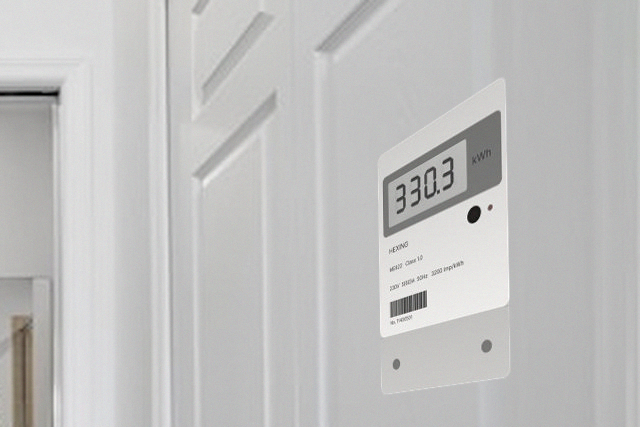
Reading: 330.3 kWh
